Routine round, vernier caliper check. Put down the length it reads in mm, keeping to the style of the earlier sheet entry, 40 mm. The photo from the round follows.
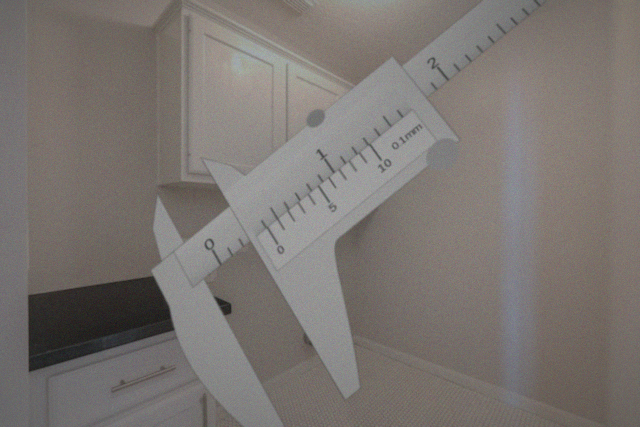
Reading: 4.1 mm
